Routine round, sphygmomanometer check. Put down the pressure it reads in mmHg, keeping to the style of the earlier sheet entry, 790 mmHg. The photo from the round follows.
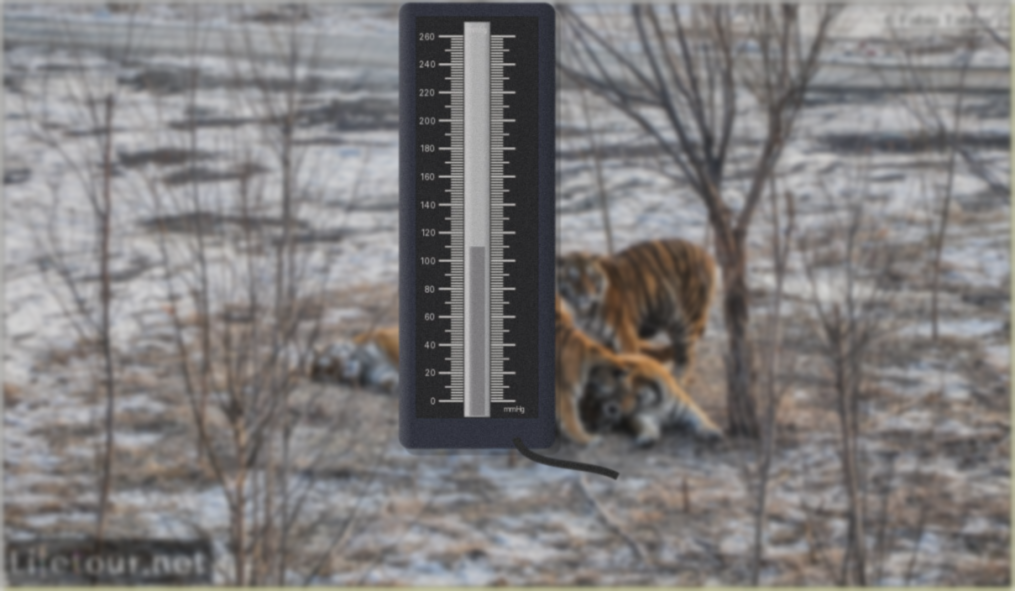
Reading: 110 mmHg
